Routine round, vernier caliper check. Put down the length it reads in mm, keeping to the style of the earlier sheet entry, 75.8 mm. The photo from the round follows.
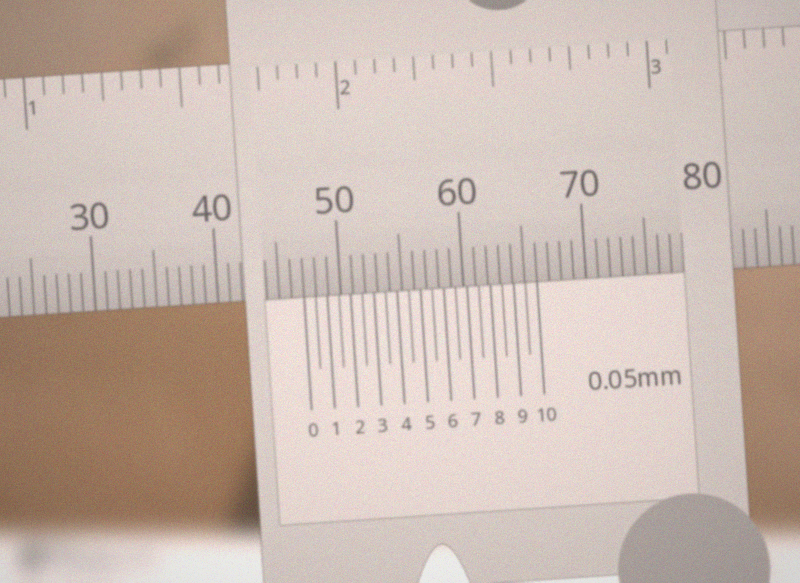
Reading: 47.0 mm
